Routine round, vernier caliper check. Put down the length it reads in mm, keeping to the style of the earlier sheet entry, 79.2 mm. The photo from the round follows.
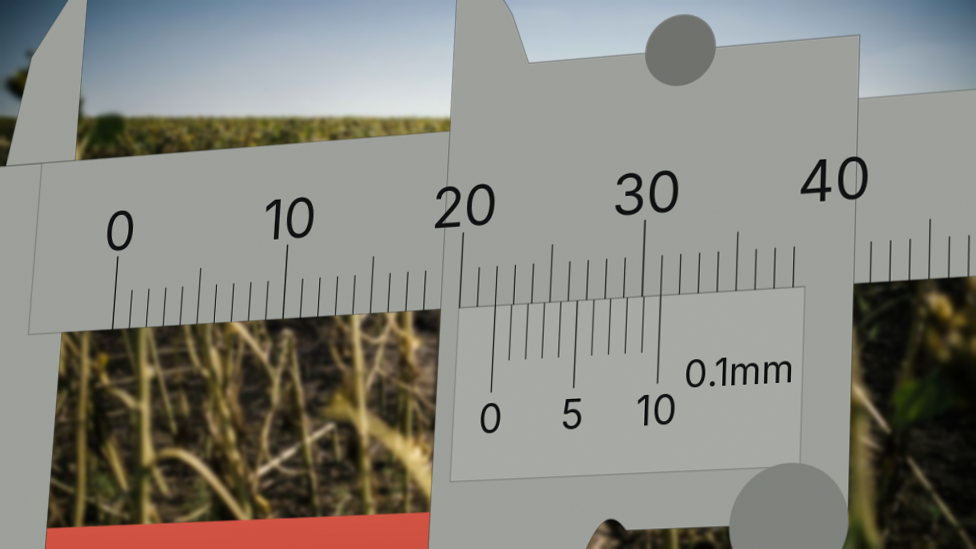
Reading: 22.0 mm
